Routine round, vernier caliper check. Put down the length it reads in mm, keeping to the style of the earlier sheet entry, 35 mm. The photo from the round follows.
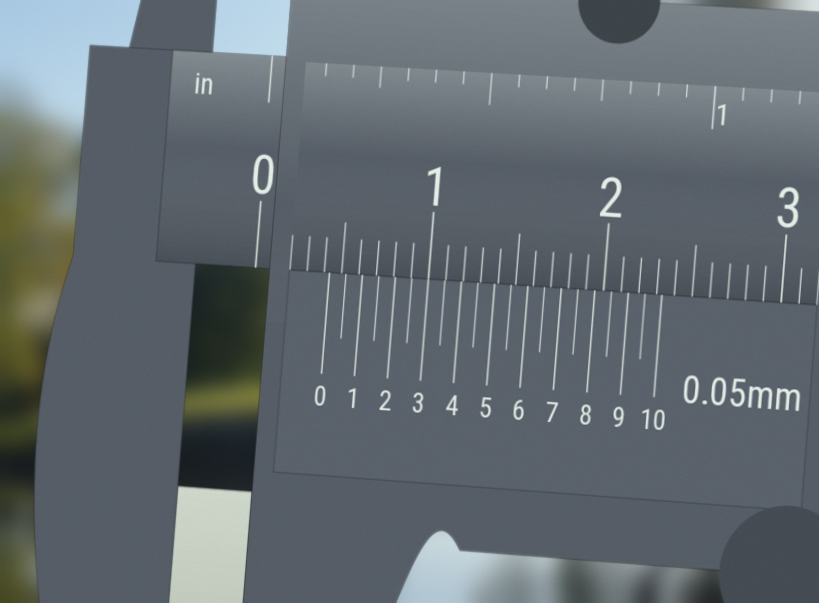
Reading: 4.3 mm
